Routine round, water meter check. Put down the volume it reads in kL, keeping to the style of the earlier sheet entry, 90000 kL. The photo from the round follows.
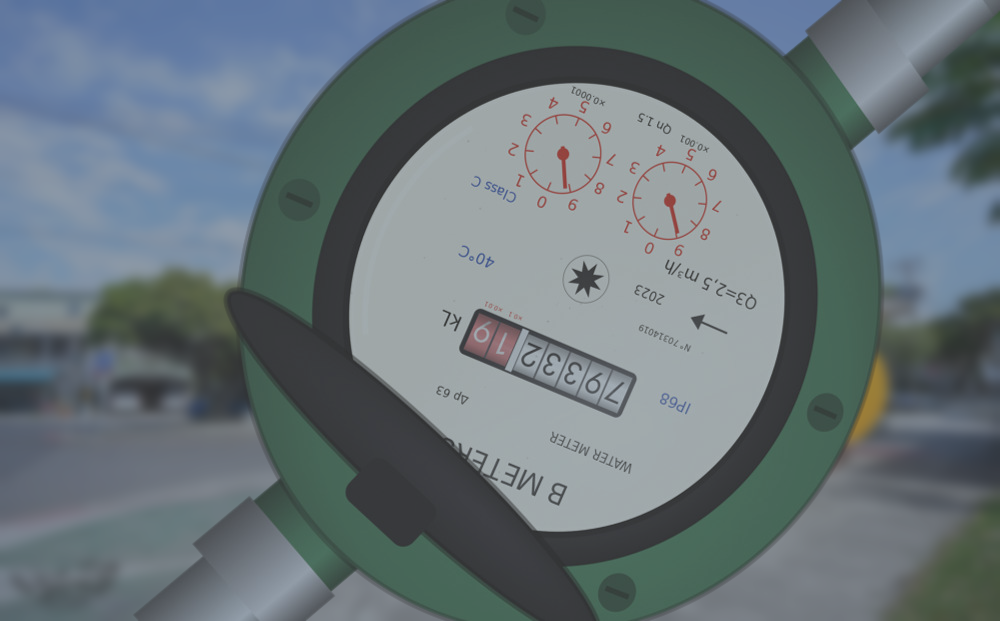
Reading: 79332.1889 kL
